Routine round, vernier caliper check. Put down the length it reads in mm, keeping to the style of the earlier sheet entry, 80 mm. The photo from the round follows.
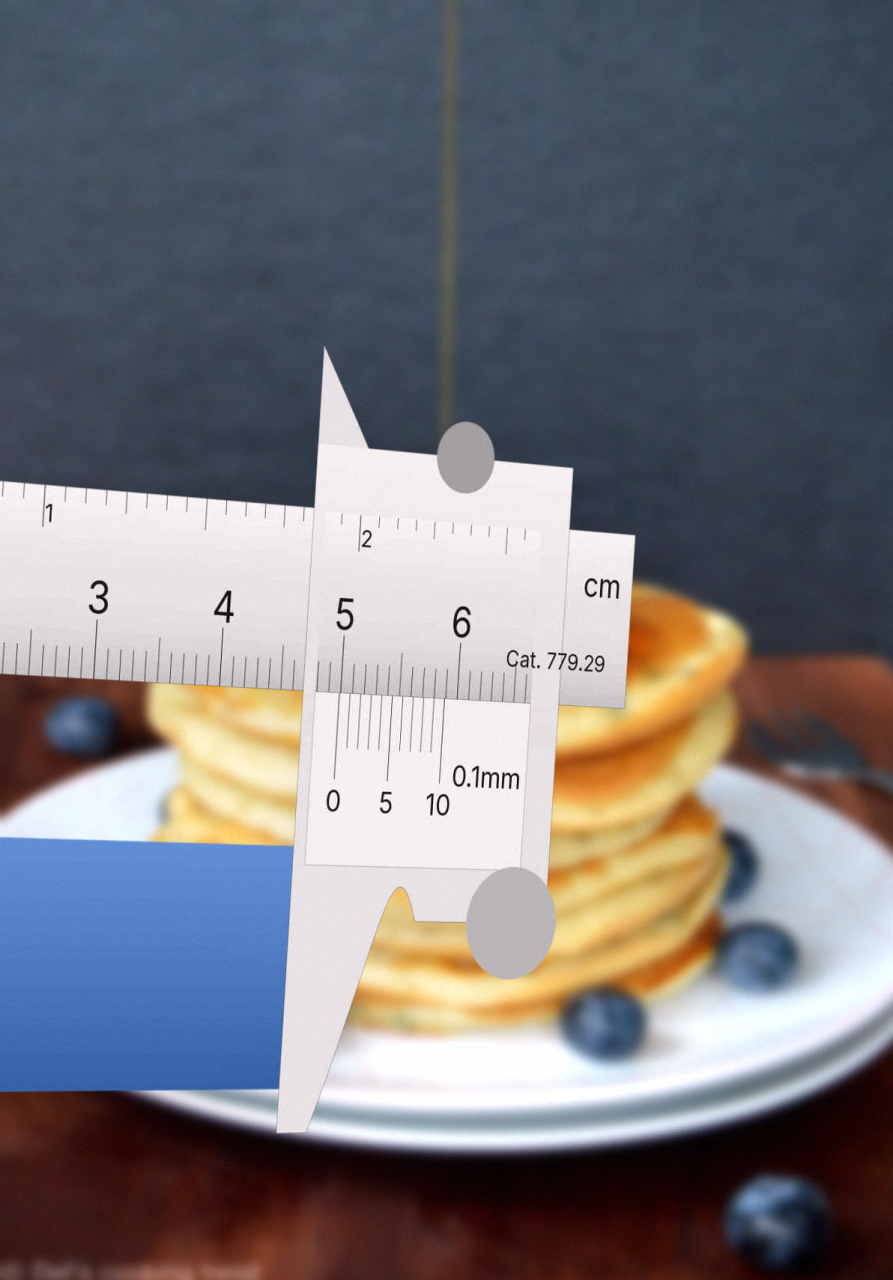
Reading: 49.9 mm
